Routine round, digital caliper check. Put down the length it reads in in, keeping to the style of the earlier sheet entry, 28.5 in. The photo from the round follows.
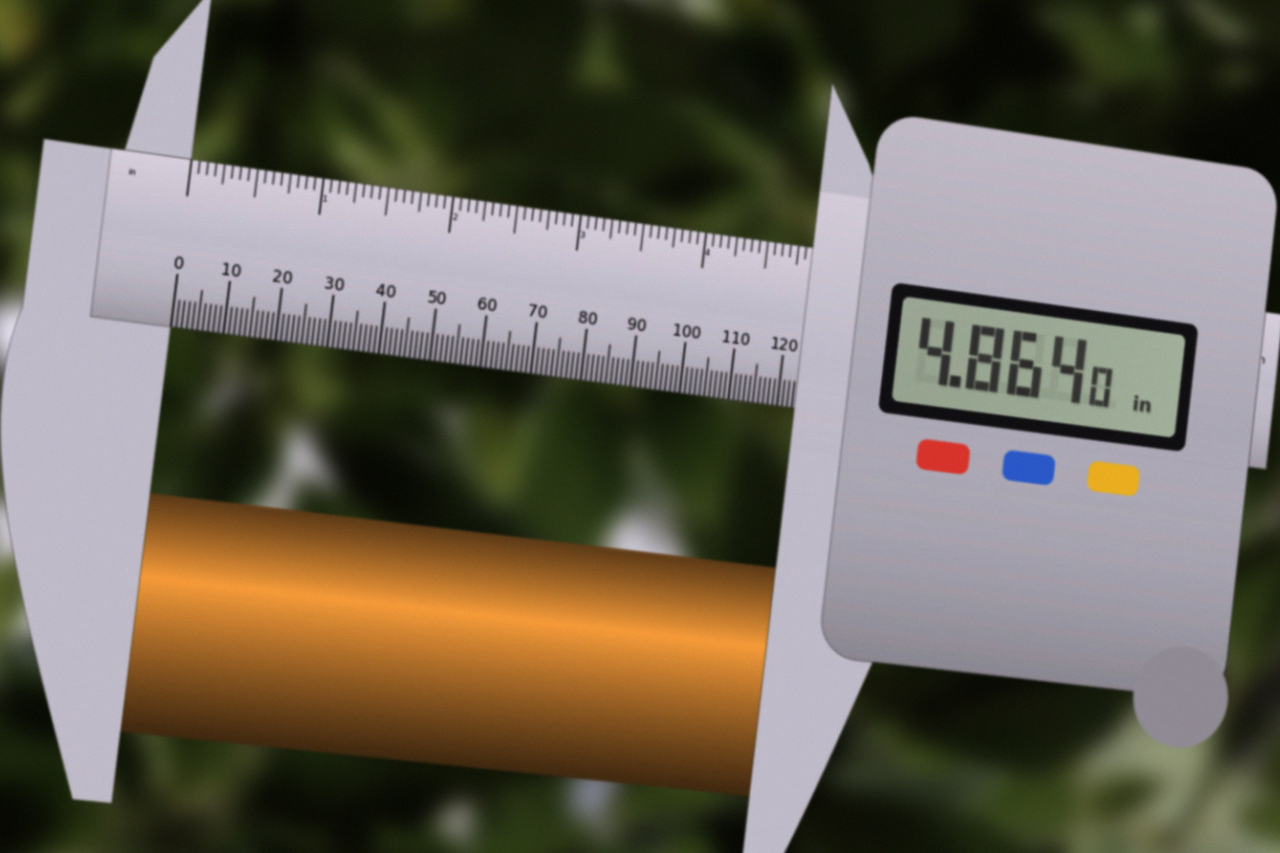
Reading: 4.8640 in
